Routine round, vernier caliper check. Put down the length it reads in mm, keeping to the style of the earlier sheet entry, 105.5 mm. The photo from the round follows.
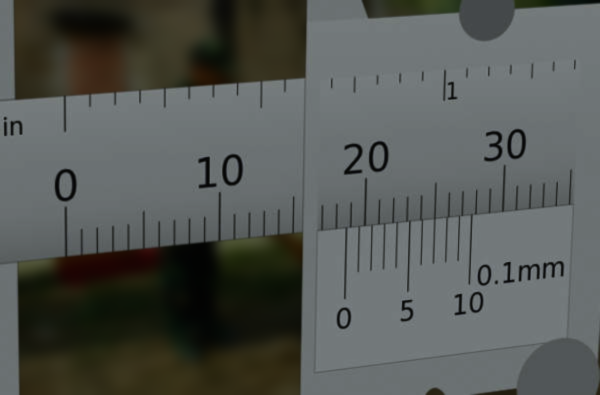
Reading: 18.7 mm
